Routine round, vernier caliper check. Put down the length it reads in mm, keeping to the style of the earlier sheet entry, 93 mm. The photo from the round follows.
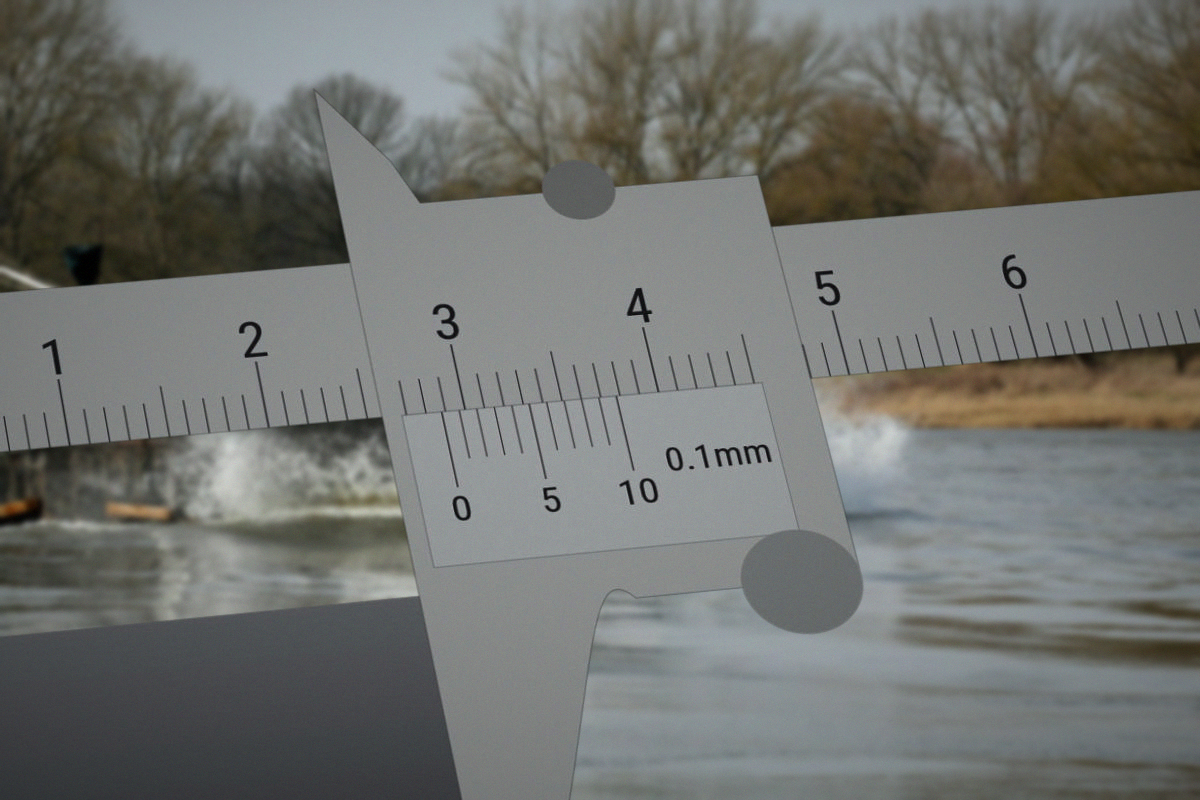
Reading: 28.8 mm
